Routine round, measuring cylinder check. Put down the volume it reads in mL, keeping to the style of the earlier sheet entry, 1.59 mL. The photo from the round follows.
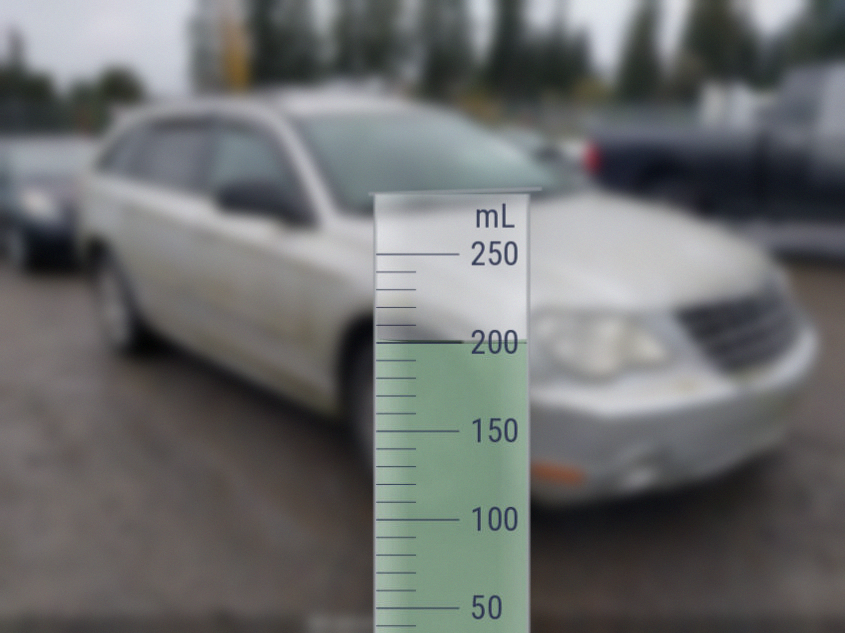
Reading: 200 mL
